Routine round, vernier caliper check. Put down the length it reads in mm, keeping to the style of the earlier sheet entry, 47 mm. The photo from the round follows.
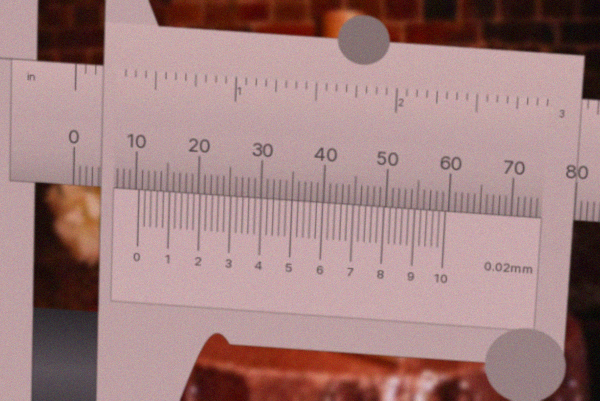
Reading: 10.5 mm
